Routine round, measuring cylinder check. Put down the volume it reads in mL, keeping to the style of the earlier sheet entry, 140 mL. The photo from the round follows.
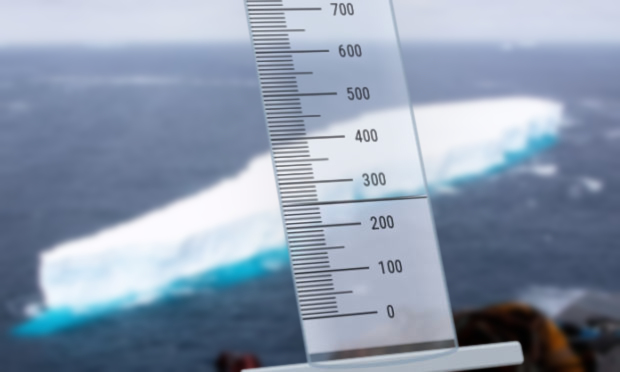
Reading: 250 mL
